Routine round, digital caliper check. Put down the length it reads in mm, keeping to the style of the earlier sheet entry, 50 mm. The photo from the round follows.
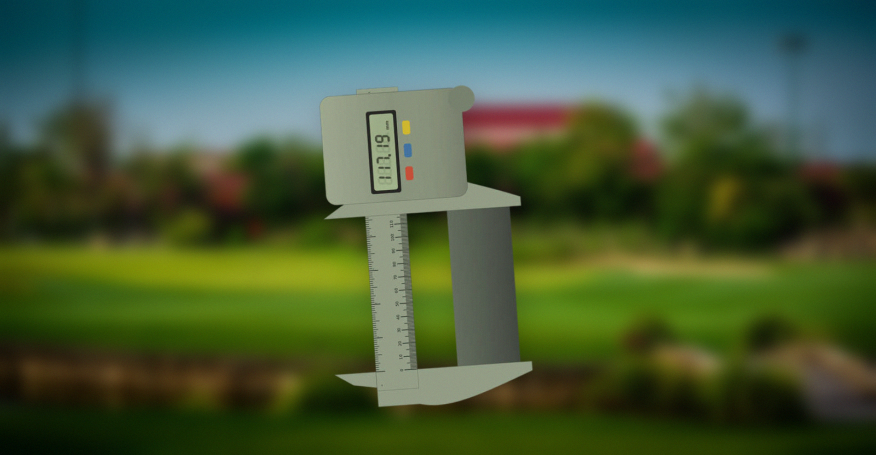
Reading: 117.19 mm
